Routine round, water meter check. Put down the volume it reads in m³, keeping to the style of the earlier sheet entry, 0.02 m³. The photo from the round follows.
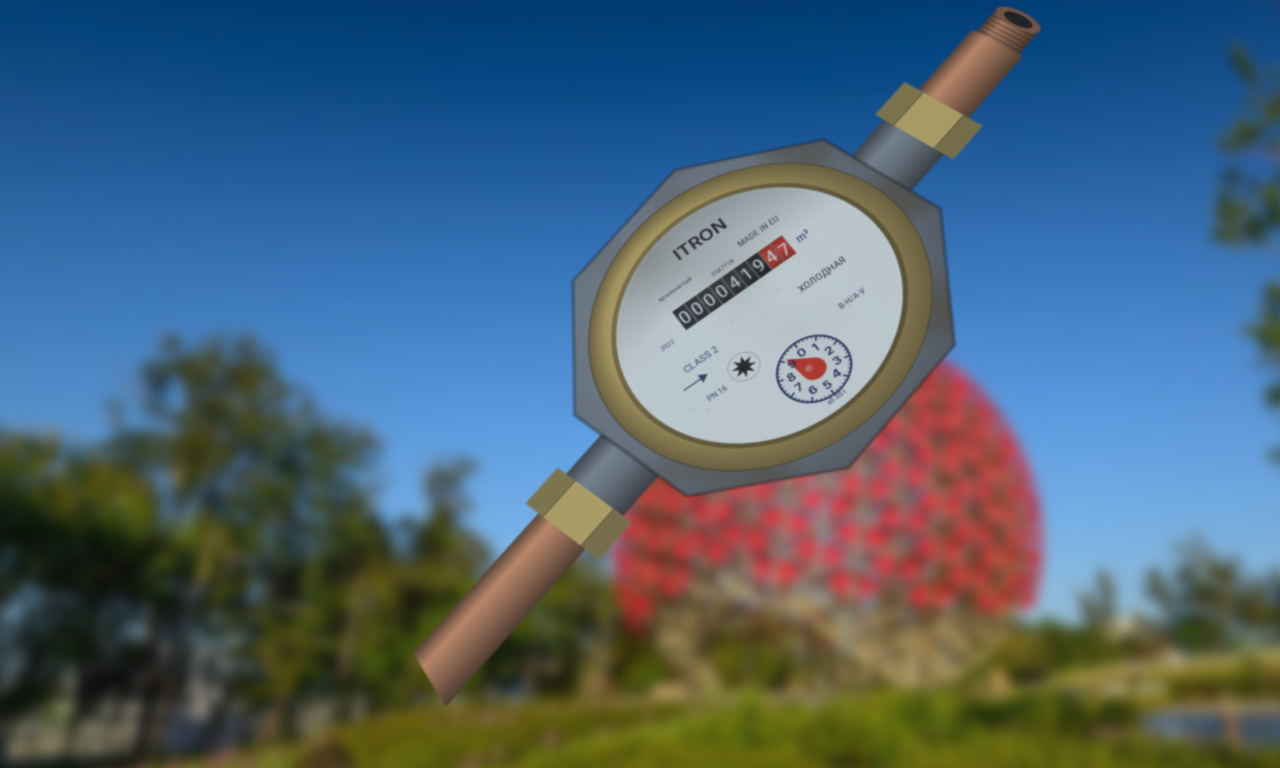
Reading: 419.469 m³
